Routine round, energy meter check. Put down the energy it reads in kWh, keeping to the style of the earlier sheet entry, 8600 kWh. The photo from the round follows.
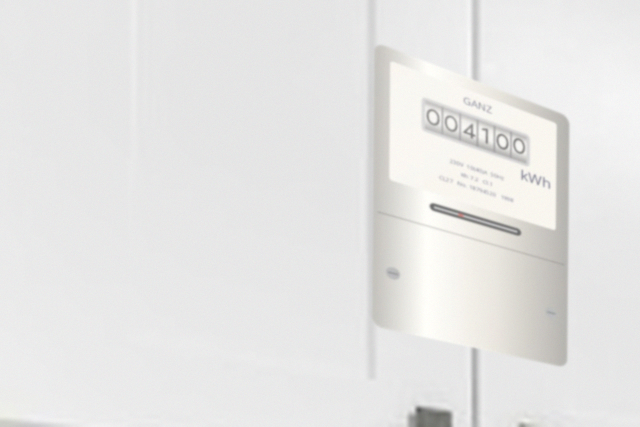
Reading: 4100 kWh
